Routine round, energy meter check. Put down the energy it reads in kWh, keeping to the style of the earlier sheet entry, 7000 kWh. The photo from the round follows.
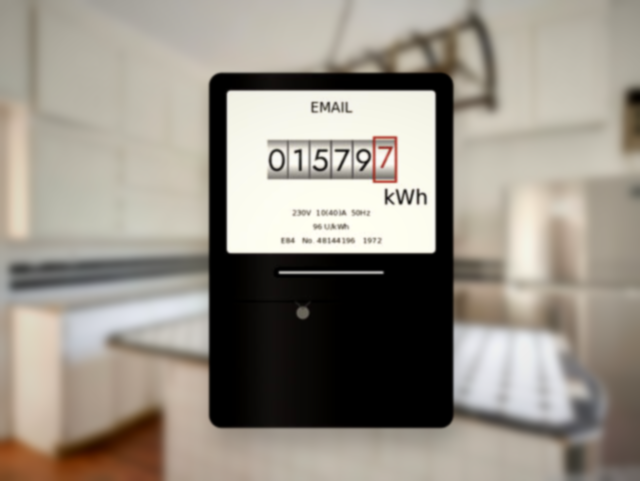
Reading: 1579.7 kWh
